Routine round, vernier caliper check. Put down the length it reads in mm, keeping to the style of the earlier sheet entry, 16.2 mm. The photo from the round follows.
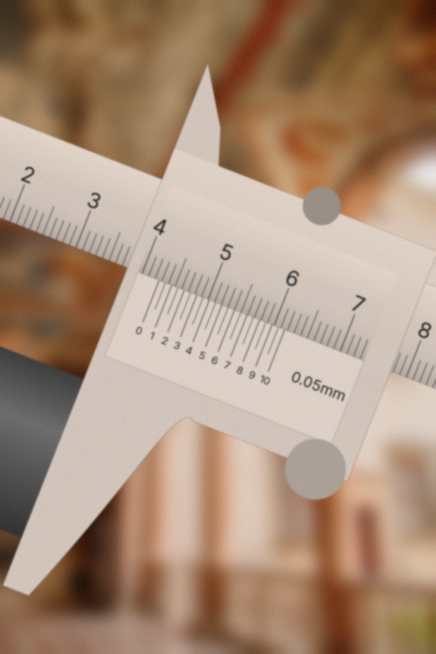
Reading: 42.6 mm
